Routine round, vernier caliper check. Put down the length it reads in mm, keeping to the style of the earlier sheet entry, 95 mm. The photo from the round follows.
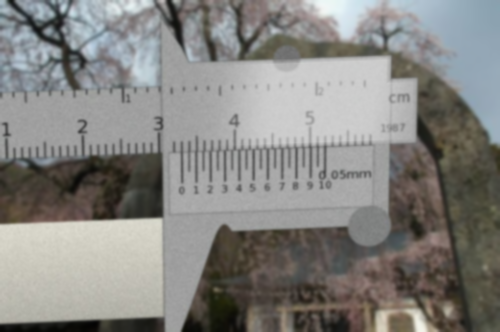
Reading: 33.0 mm
